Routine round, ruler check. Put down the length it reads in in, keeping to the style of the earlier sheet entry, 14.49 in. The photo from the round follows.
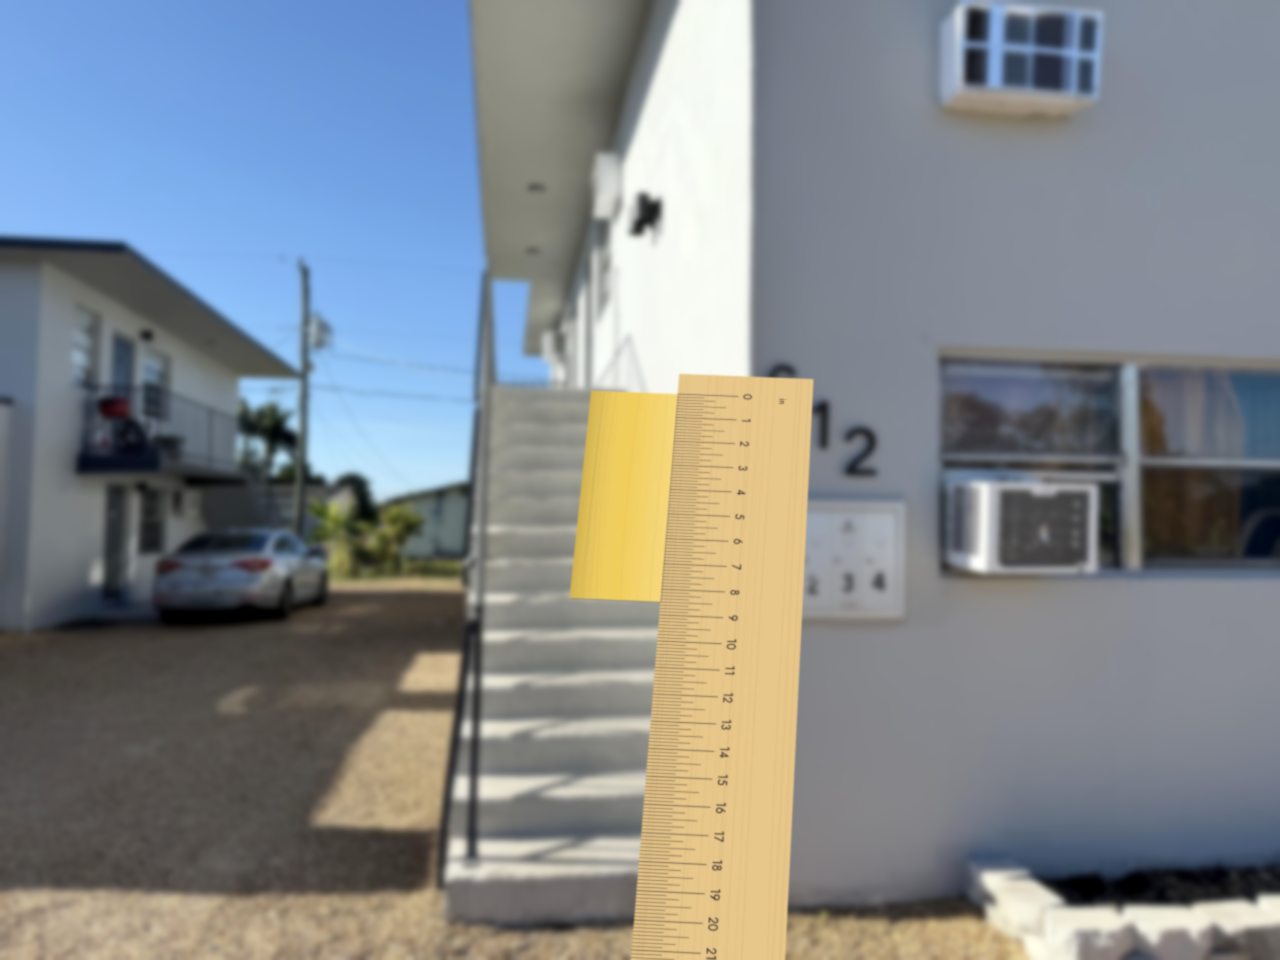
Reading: 8.5 in
